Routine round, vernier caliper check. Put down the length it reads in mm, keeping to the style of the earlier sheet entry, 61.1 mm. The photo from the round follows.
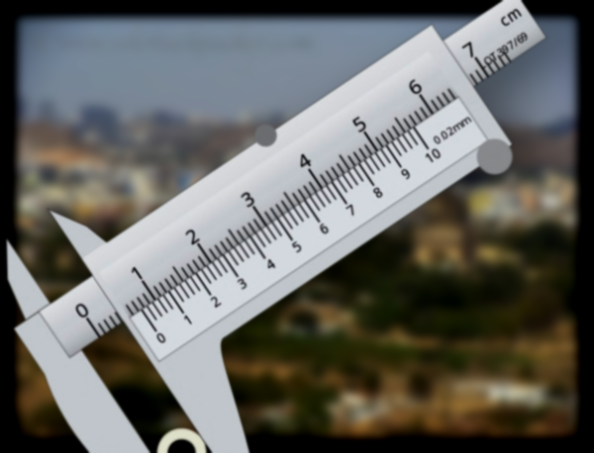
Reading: 7.5 mm
